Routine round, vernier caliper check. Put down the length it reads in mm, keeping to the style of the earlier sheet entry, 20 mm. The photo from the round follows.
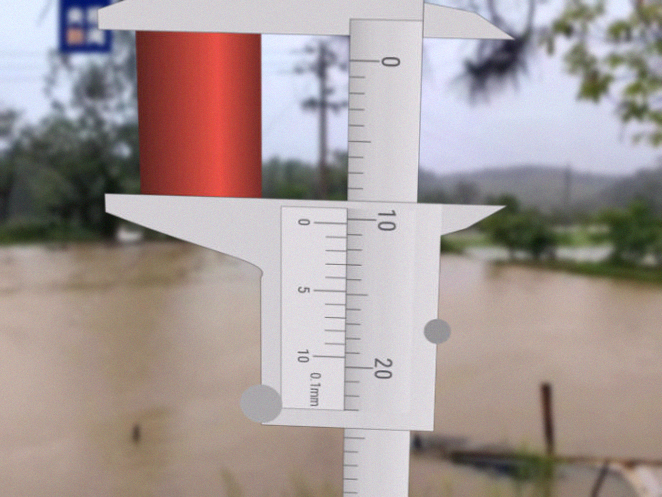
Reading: 10.3 mm
